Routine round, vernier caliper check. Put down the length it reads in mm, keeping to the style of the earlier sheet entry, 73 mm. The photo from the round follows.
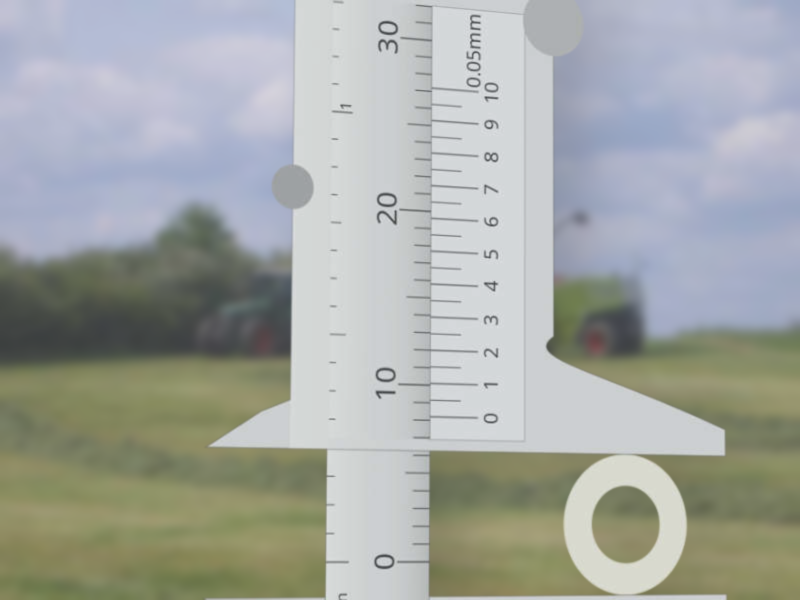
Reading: 8.2 mm
